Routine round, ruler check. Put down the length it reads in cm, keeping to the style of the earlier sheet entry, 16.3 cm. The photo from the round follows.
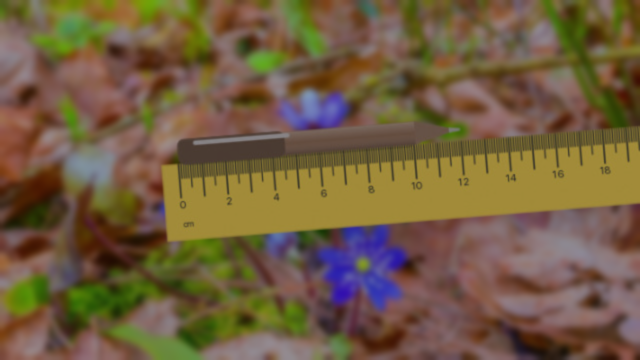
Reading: 12 cm
